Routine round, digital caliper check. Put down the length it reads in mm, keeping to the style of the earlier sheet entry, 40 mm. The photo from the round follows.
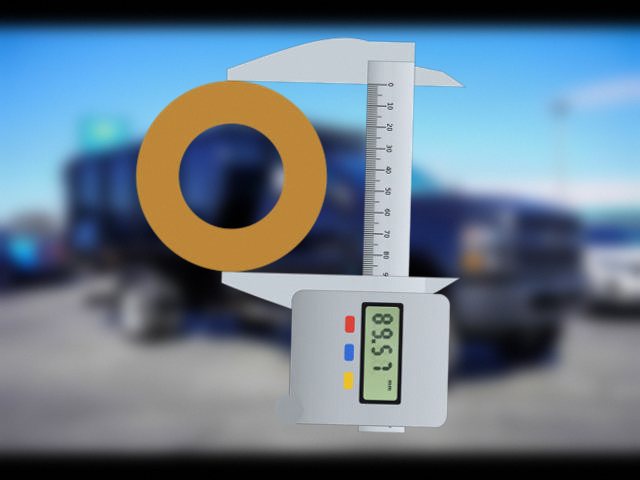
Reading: 89.57 mm
